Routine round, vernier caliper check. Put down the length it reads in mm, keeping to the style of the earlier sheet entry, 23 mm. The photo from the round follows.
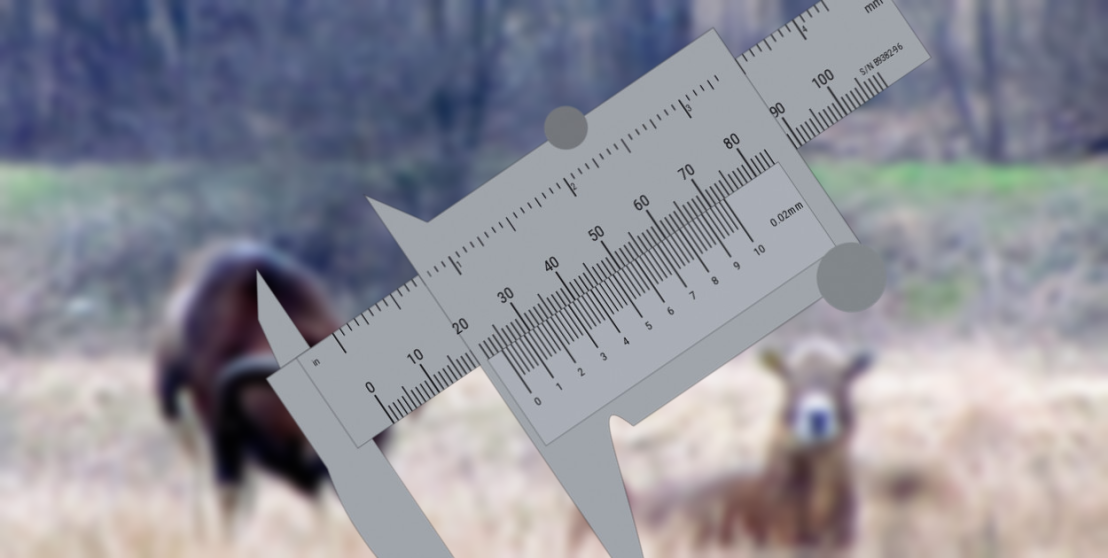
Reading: 23.8 mm
